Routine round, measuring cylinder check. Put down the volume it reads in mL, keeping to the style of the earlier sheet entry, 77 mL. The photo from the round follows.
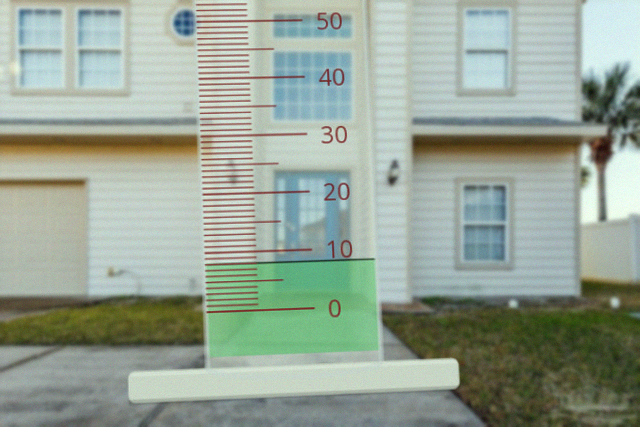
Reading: 8 mL
